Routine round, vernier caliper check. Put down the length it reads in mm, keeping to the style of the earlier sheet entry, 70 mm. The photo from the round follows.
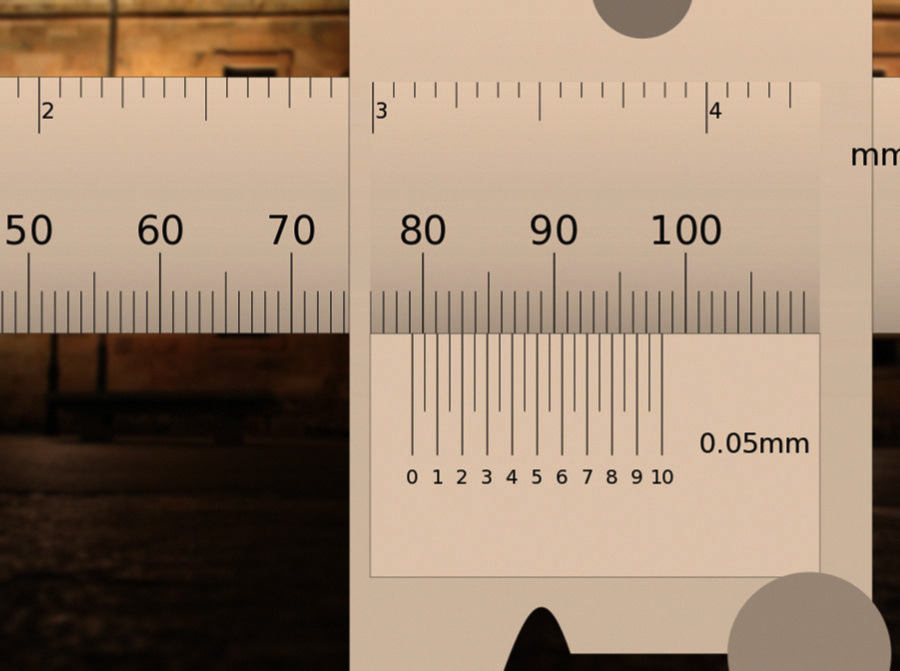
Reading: 79.2 mm
